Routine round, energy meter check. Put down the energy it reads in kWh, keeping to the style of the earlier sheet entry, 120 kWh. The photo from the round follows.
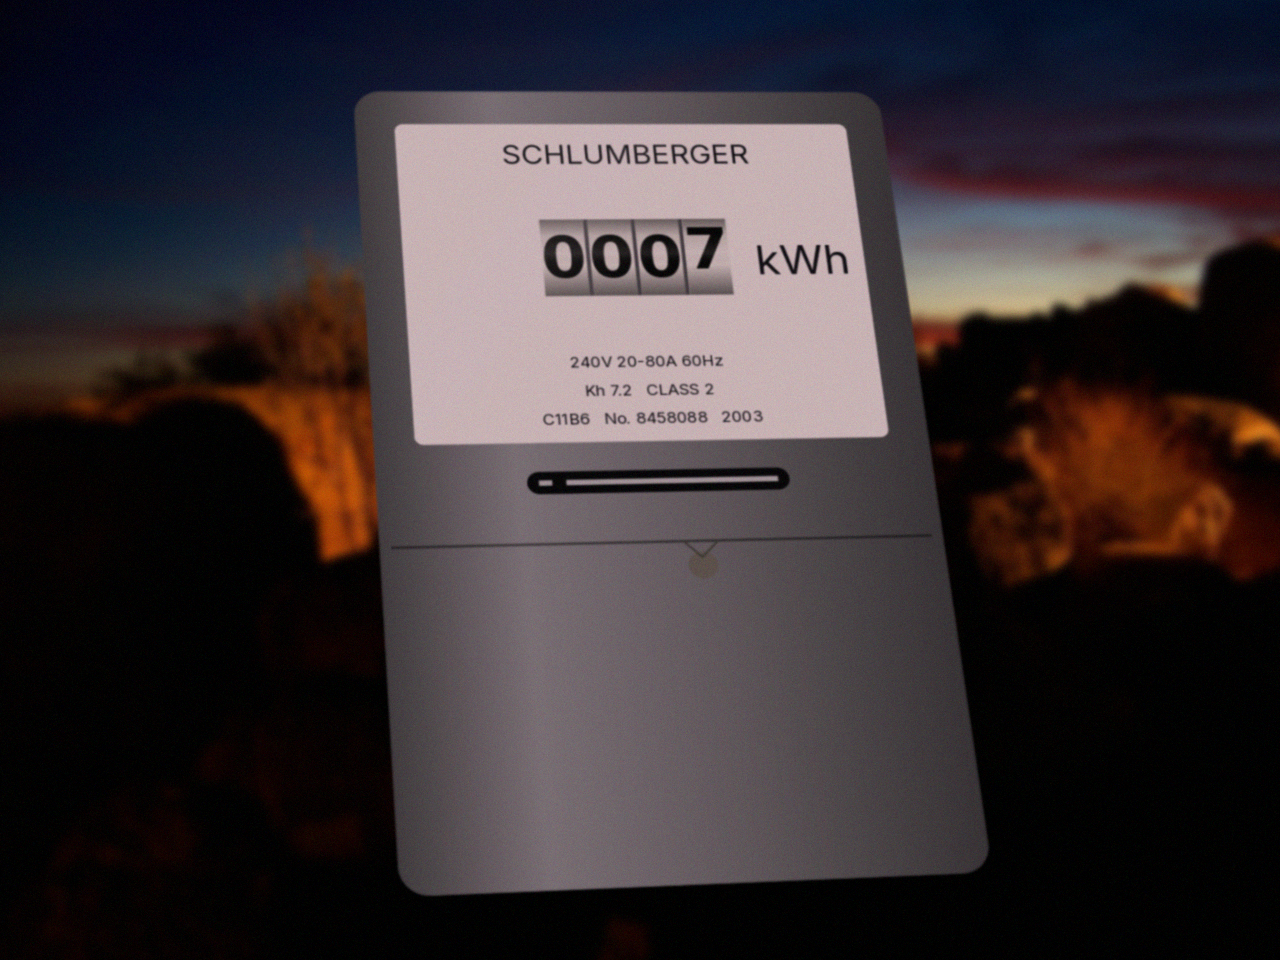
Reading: 7 kWh
